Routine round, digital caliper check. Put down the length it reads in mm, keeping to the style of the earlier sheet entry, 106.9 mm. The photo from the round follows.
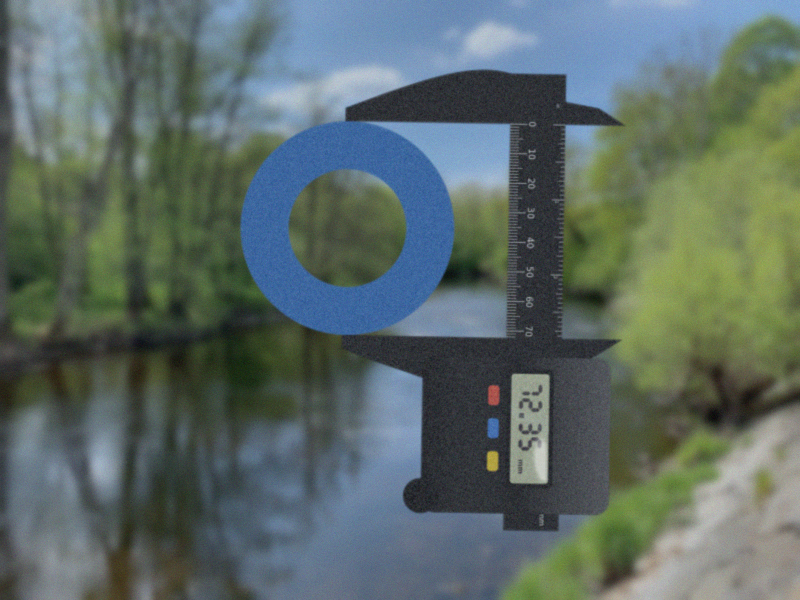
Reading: 72.35 mm
